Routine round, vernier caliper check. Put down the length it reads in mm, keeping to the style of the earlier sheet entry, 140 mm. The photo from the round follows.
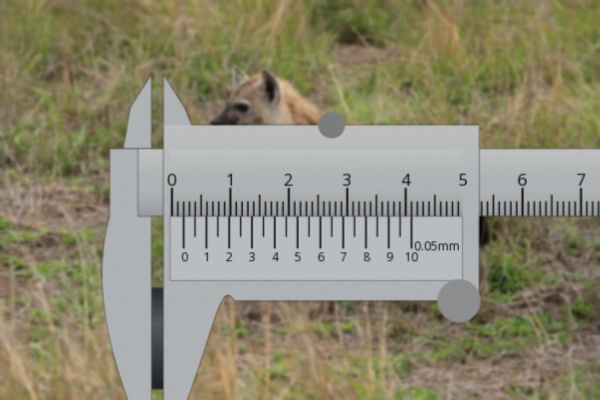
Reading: 2.0 mm
